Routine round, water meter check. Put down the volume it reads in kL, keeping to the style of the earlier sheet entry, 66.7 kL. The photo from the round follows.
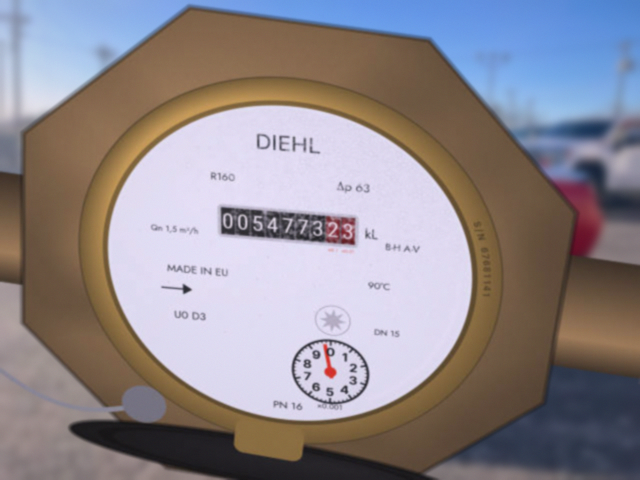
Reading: 54773.229 kL
